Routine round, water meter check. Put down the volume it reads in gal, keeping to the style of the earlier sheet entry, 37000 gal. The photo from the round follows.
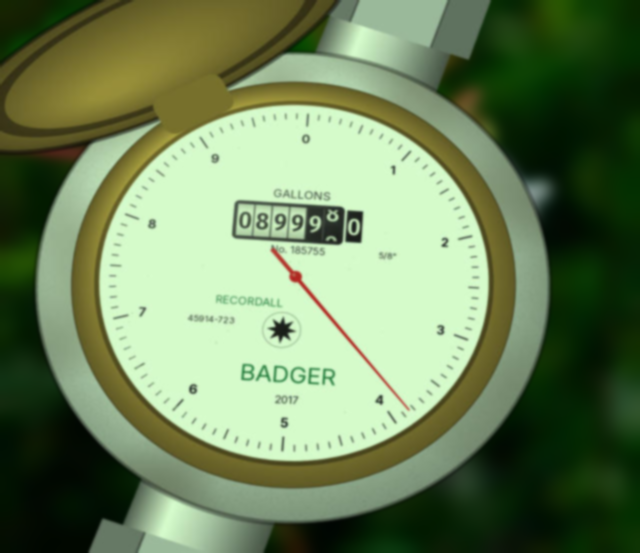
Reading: 899983.8 gal
